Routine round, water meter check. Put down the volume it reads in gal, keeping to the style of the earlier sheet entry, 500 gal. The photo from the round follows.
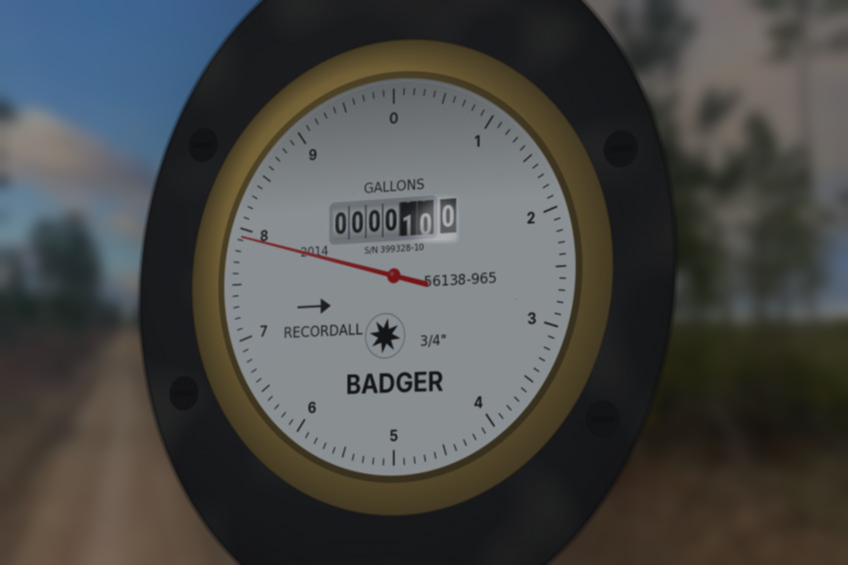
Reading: 97.9 gal
